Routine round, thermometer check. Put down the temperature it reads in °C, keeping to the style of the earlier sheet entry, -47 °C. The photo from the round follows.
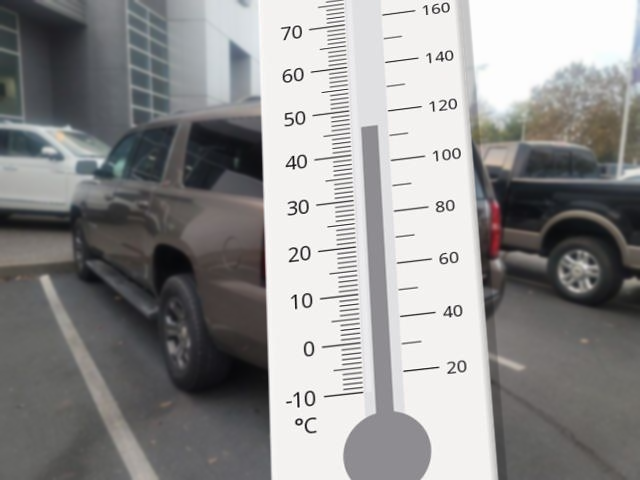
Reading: 46 °C
